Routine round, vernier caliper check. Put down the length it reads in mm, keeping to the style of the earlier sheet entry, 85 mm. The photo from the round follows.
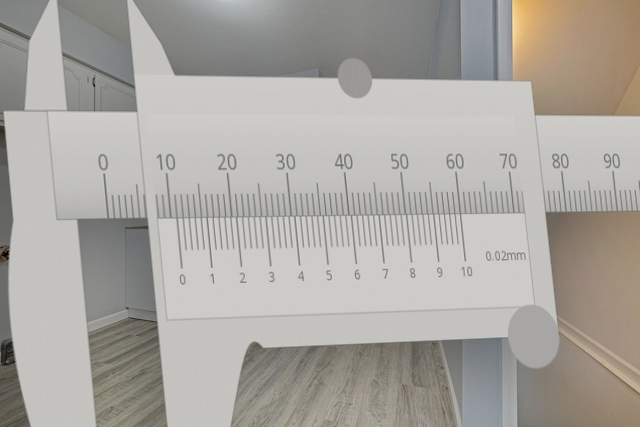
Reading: 11.0 mm
